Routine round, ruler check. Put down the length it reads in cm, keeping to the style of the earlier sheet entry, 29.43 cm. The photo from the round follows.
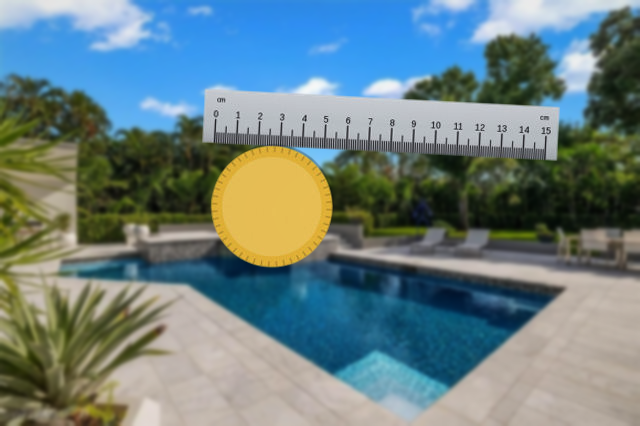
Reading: 5.5 cm
